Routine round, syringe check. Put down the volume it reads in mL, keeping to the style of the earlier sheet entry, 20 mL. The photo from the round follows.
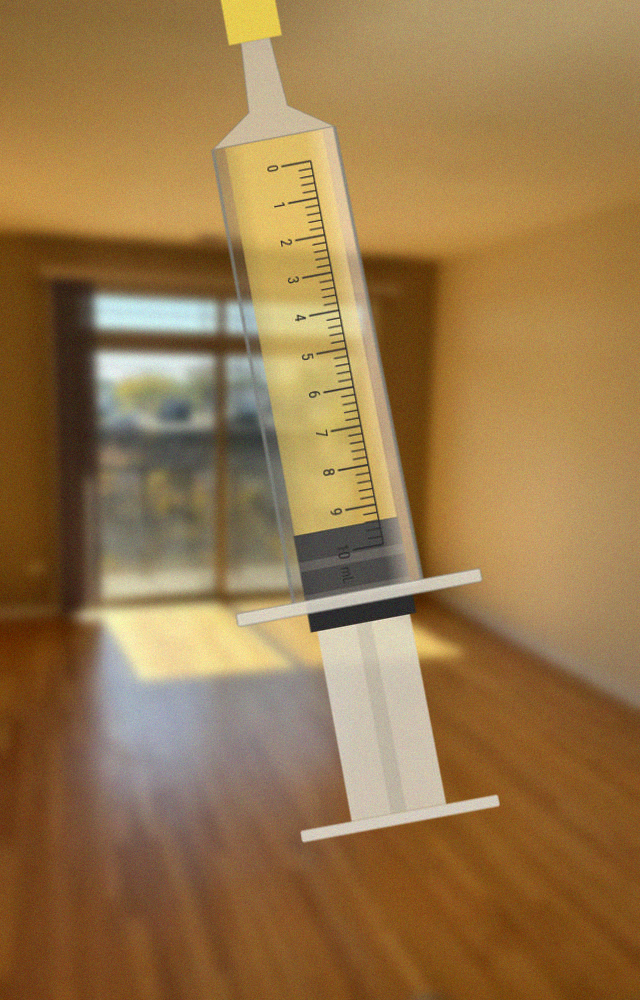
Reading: 9.4 mL
